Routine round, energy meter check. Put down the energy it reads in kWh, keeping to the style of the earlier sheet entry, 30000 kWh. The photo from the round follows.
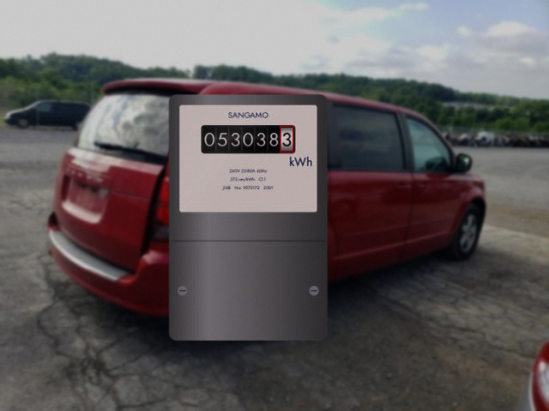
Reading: 53038.3 kWh
